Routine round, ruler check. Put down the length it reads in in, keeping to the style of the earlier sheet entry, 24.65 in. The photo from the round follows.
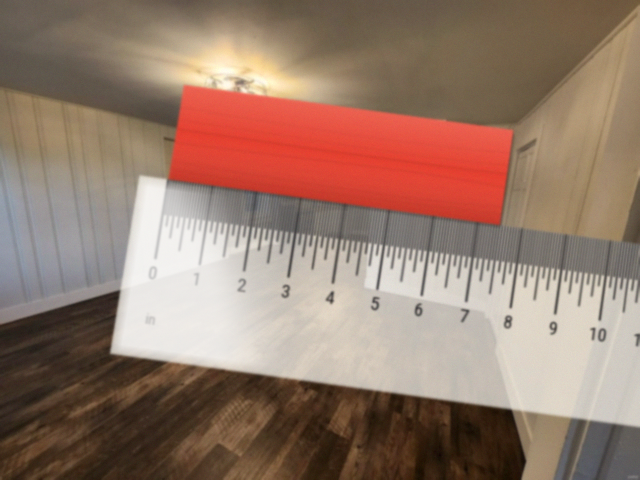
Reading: 7.5 in
